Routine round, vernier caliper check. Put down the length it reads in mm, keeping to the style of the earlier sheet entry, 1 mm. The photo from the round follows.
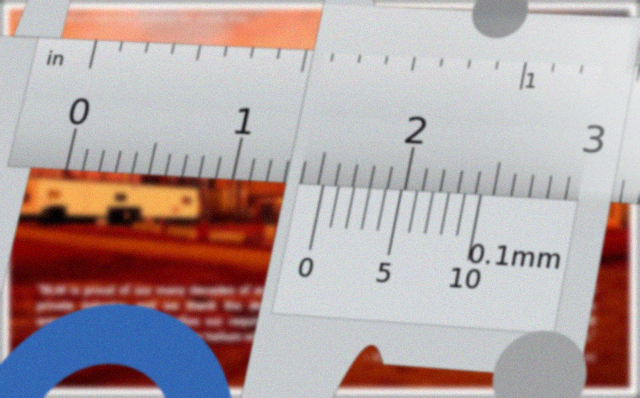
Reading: 15.3 mm
